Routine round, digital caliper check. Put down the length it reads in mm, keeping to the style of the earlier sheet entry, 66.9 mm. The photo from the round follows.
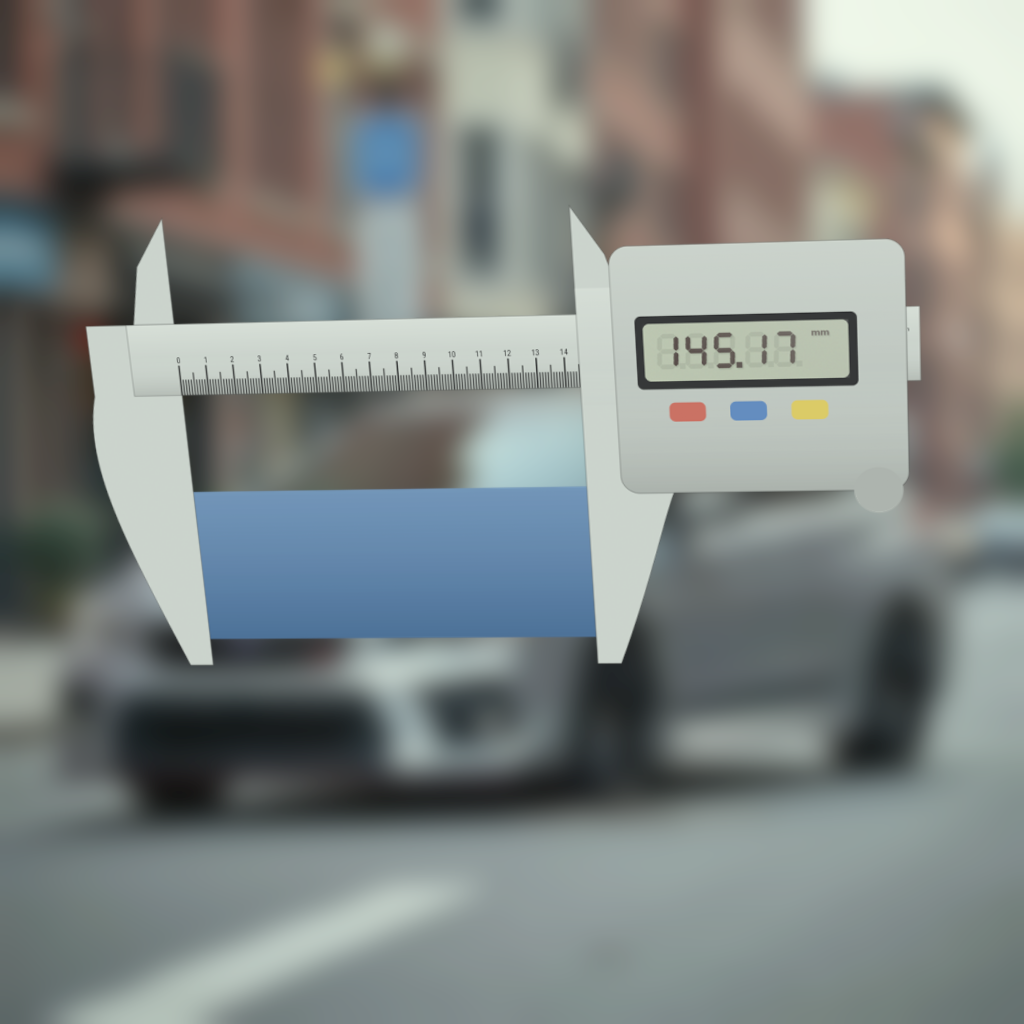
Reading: 145.17 mm
